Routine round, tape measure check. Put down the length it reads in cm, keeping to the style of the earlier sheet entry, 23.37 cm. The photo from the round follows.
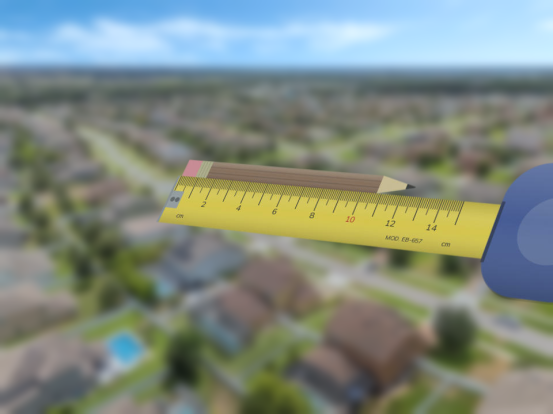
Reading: 12.5 cm
